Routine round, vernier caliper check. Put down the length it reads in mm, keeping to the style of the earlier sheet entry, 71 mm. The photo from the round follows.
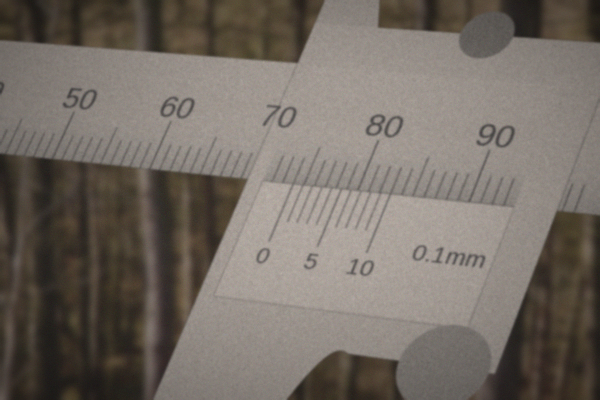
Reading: 74.0 mm
